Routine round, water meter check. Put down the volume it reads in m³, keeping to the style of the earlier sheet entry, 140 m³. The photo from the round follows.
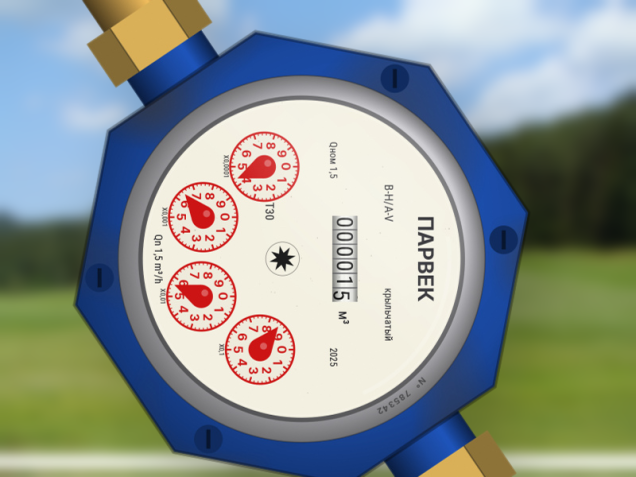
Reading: 14.8564 m³
